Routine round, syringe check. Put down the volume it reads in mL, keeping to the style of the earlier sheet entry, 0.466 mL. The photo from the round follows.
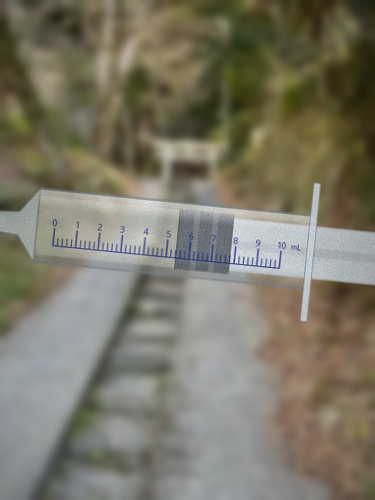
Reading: 5.4 mL
